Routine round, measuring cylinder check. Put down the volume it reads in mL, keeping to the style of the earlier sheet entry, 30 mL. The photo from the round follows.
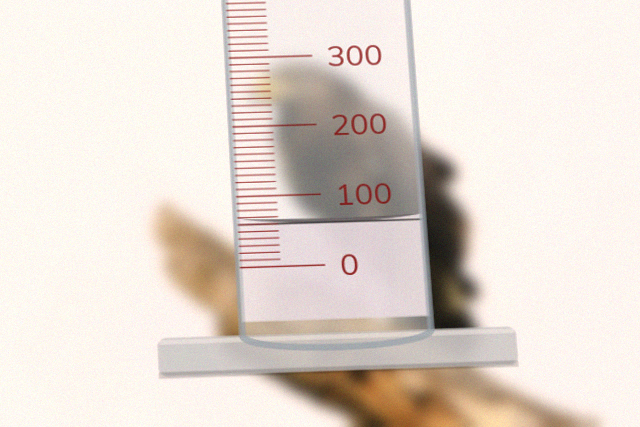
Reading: 60 mL
